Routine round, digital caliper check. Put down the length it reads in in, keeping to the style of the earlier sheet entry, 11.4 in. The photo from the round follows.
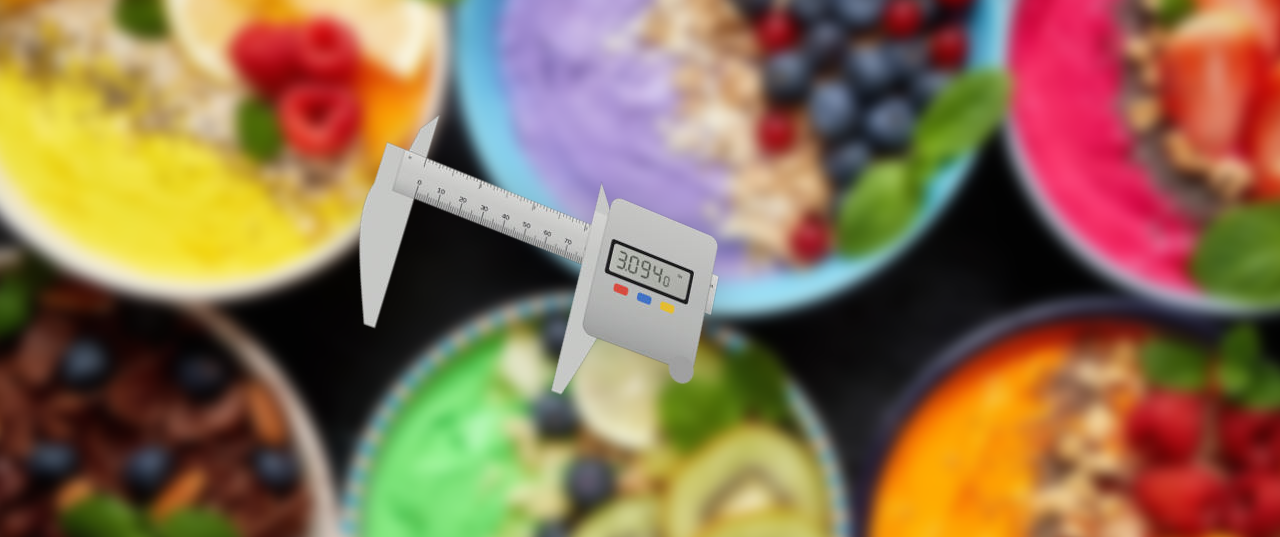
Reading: 3.0940 in
